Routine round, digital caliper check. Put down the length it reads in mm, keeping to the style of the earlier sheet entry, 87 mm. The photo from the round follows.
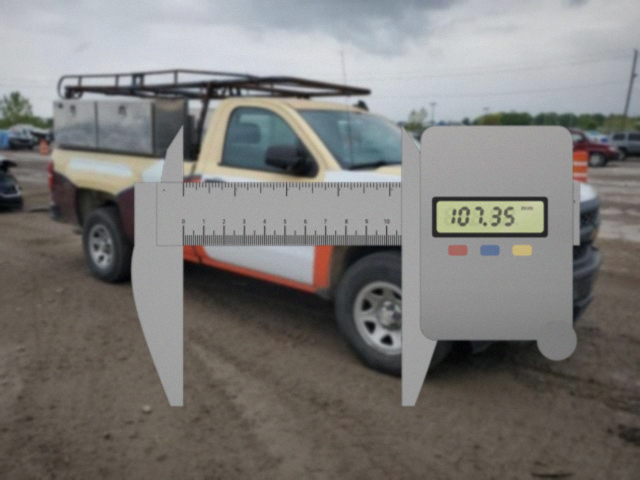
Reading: 107.35 mm
